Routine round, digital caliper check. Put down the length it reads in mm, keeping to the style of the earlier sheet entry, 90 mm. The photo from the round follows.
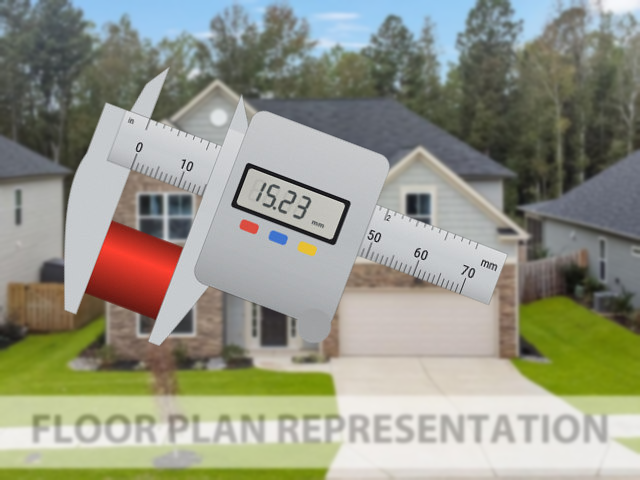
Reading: 15.23 mm
